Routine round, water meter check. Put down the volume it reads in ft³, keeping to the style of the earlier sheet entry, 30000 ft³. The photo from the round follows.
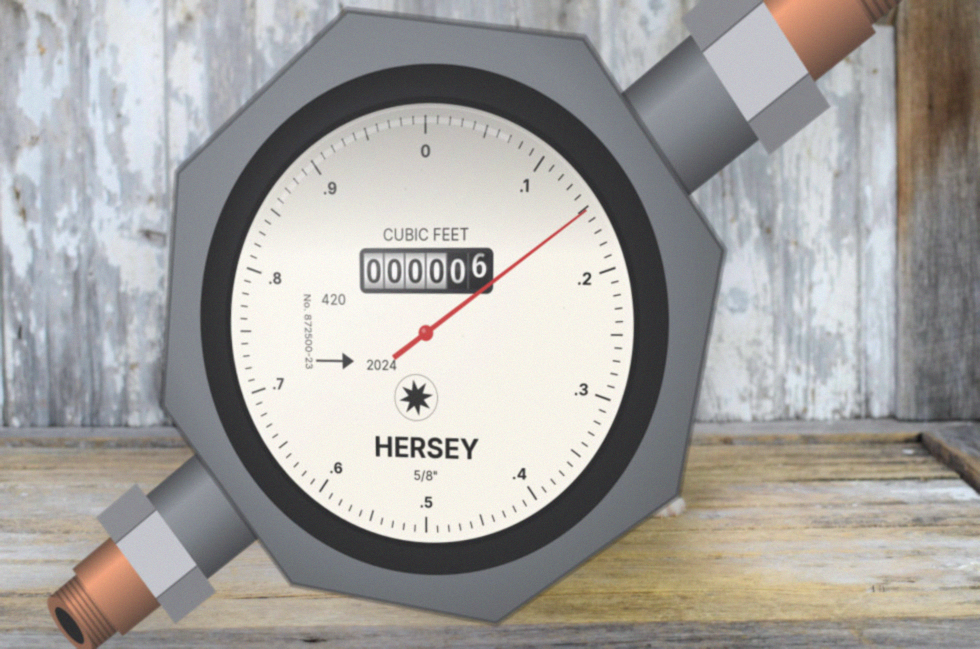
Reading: 6.15 ft³
